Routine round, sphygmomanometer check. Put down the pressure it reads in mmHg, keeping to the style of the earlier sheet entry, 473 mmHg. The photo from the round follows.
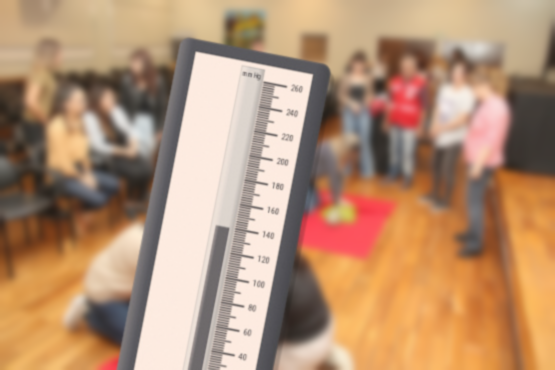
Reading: 140 mmHg
